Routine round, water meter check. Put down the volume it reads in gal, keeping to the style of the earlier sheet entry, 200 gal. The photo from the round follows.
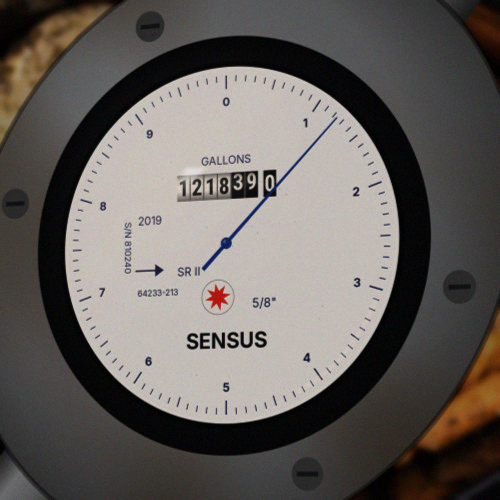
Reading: 1218391.2 gal
